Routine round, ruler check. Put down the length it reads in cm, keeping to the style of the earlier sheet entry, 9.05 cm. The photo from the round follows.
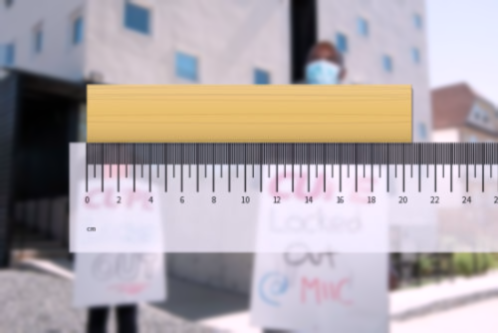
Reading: 20.5 cm
